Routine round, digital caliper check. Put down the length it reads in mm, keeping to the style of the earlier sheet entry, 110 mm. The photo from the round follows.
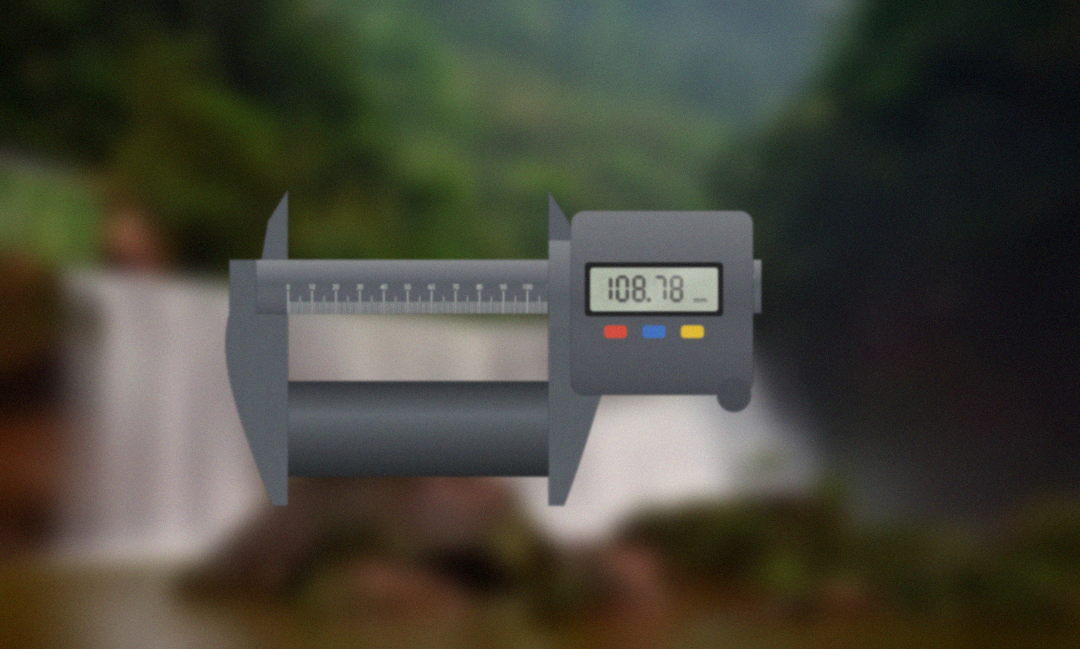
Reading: 108.78 mm
